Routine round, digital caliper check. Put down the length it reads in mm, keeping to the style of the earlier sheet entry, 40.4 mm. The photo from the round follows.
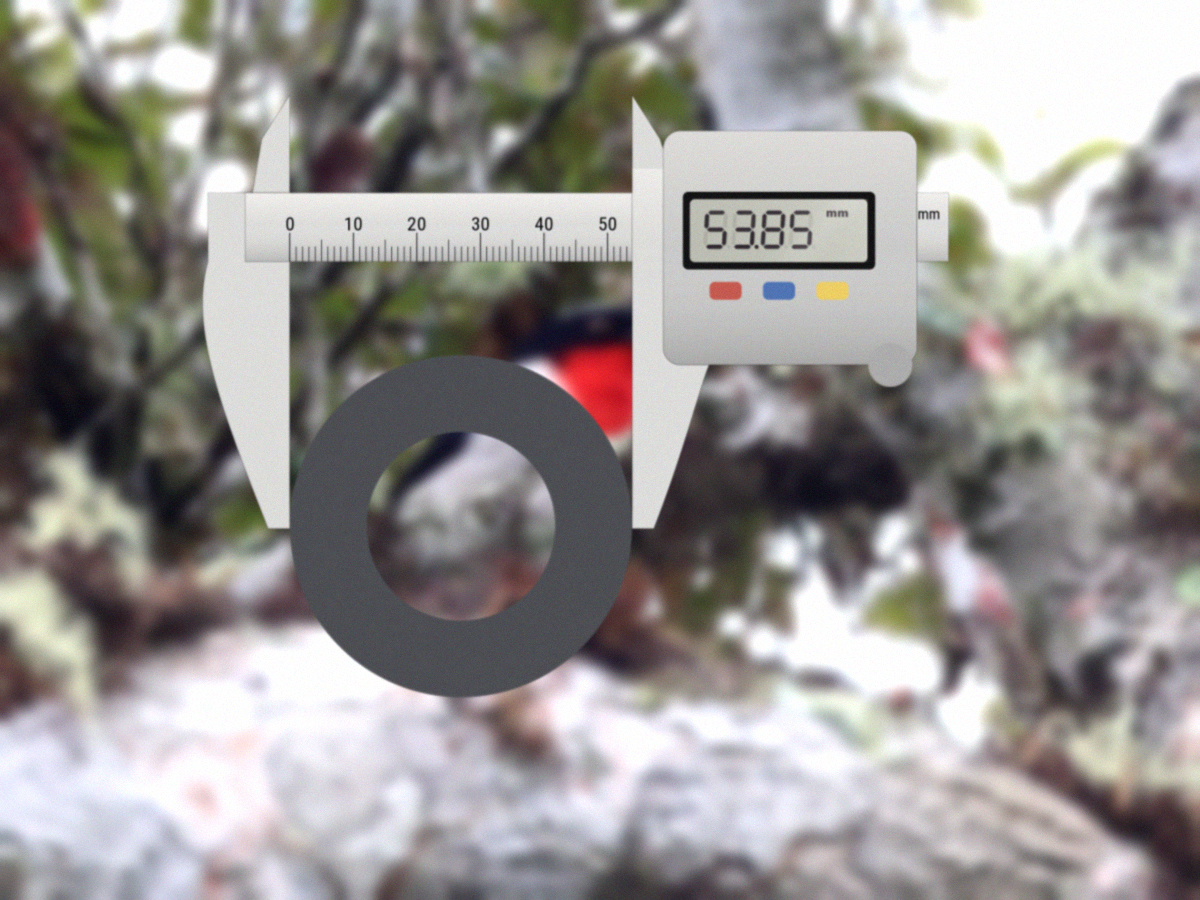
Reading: 53.85 mm
